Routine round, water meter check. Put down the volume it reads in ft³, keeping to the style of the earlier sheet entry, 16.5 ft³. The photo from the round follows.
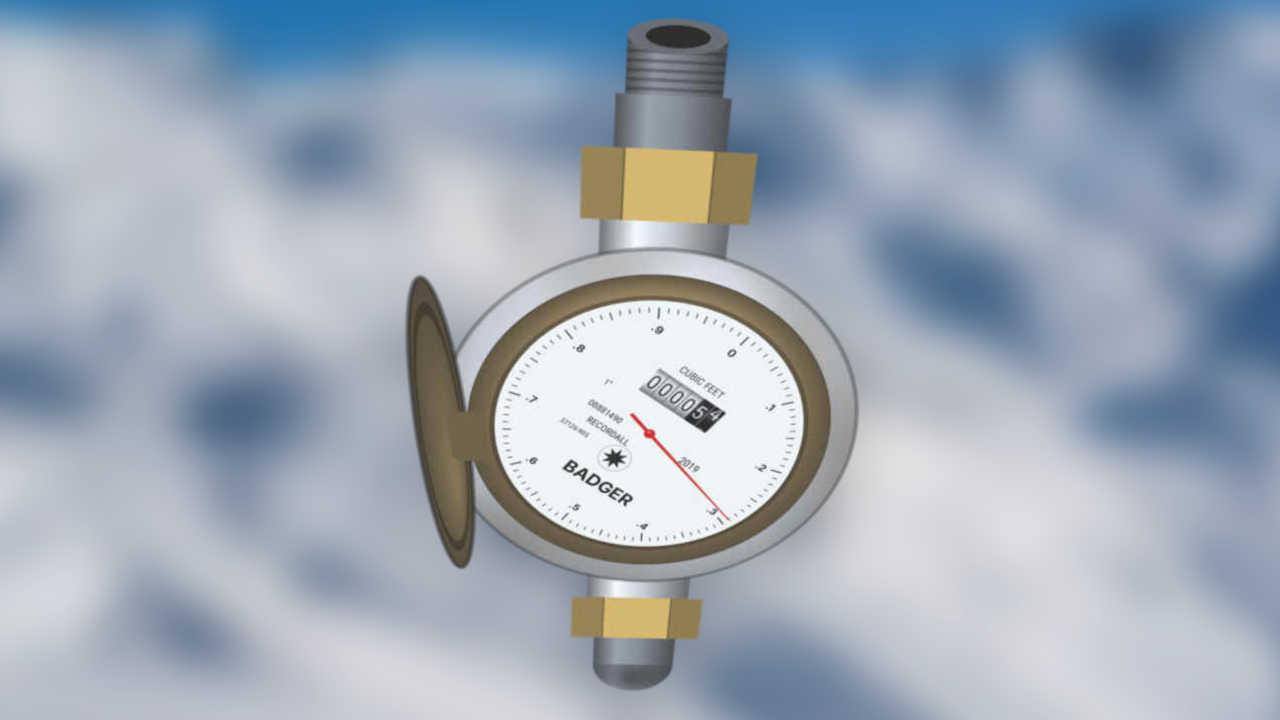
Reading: 54.29 ft³
